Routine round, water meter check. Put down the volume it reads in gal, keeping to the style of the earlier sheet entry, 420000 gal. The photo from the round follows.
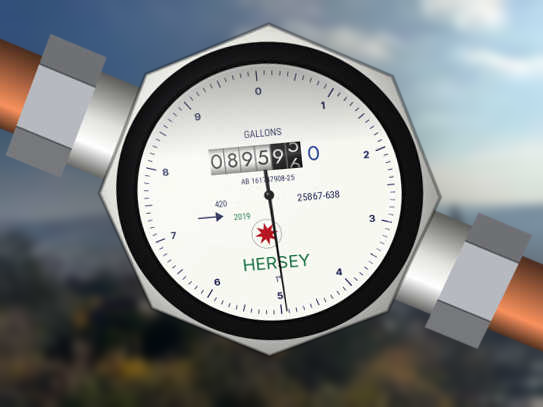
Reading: 895954.9 gal
